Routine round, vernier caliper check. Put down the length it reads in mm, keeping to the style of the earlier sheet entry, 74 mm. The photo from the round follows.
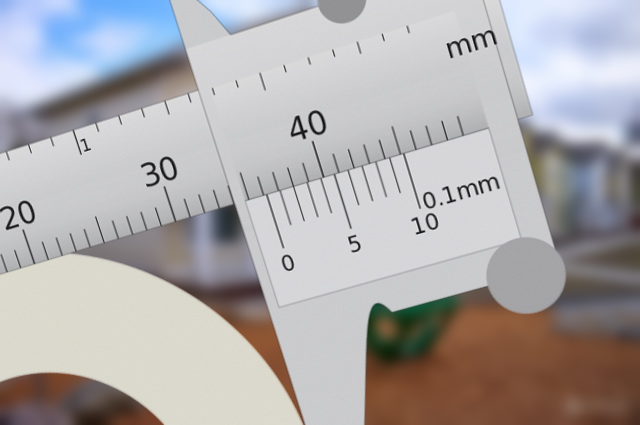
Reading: 36.2 mm
